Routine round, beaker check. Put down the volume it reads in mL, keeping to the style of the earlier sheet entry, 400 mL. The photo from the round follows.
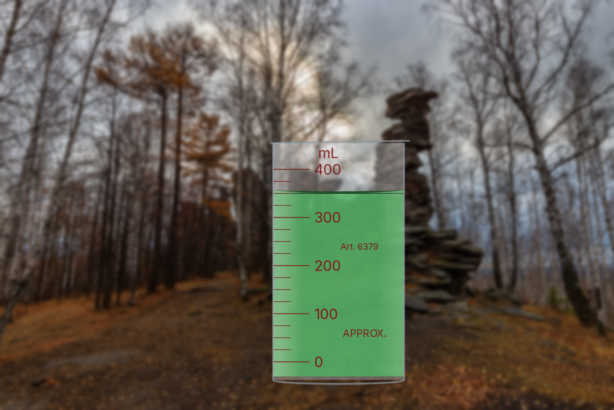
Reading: 350 mL
